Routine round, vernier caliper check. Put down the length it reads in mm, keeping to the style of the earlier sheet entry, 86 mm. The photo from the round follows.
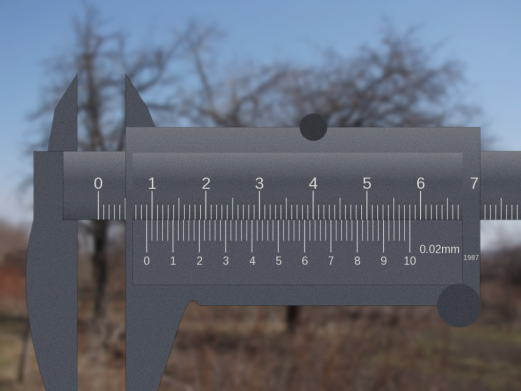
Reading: 9.0 mm
